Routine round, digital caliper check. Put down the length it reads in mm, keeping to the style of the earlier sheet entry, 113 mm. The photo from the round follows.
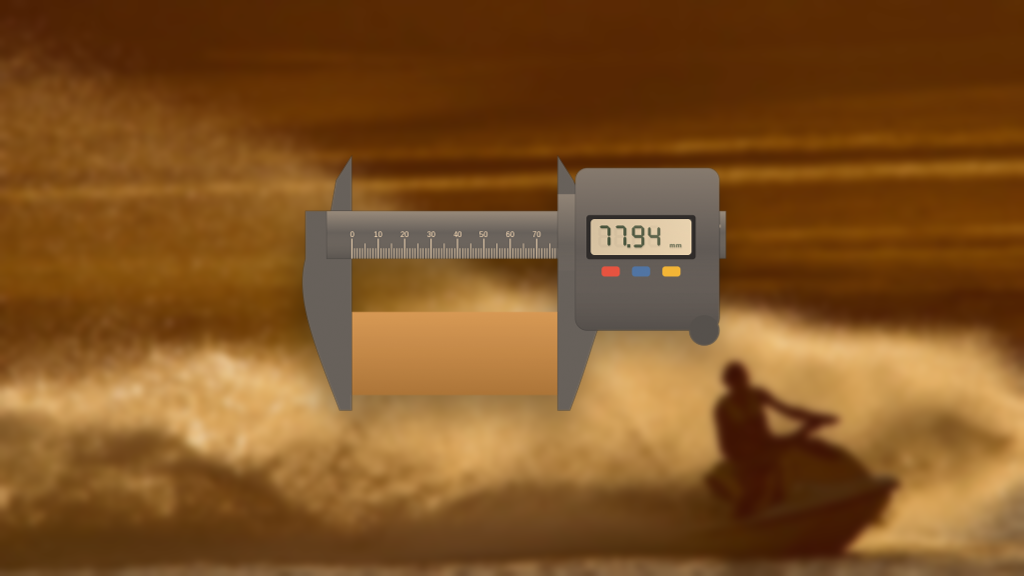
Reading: 77.94 mm
